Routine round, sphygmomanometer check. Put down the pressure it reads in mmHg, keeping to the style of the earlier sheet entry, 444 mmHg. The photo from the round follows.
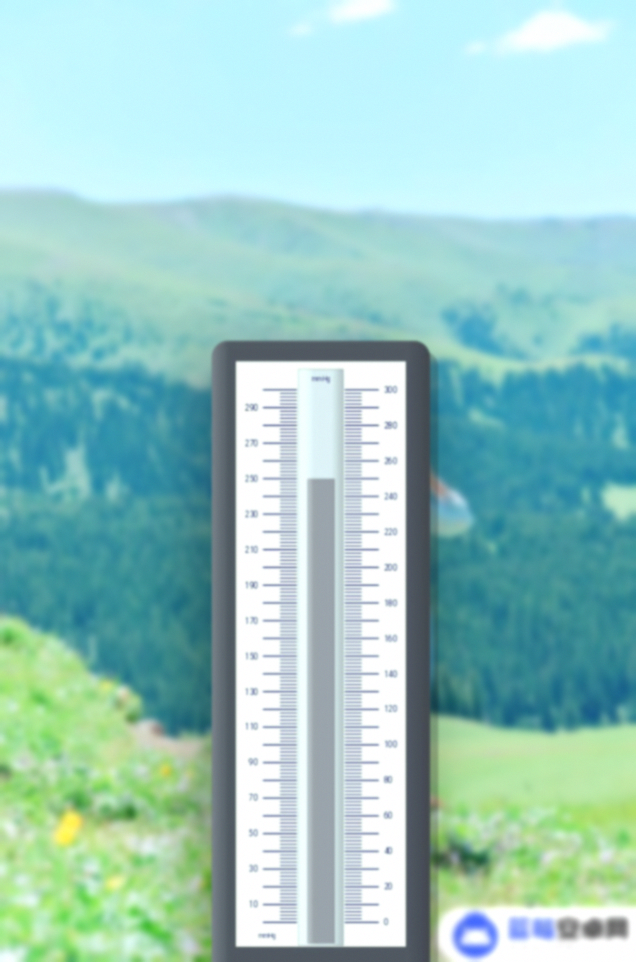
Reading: 250 mmHg
